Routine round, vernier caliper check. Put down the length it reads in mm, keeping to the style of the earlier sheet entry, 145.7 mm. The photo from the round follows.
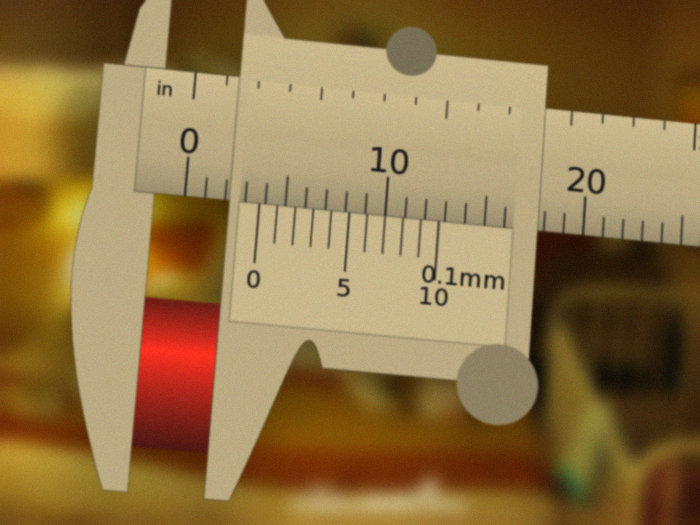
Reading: 3.7 mm
